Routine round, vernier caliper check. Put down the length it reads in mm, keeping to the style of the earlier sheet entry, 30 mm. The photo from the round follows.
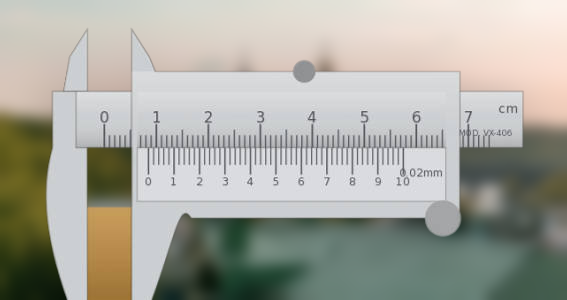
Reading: 8.5 mm
